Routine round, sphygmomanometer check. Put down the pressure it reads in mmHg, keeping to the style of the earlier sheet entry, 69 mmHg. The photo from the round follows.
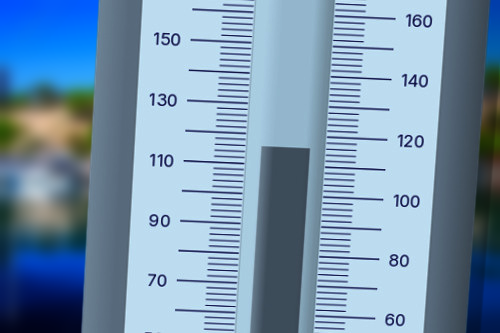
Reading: 116 mmHg
